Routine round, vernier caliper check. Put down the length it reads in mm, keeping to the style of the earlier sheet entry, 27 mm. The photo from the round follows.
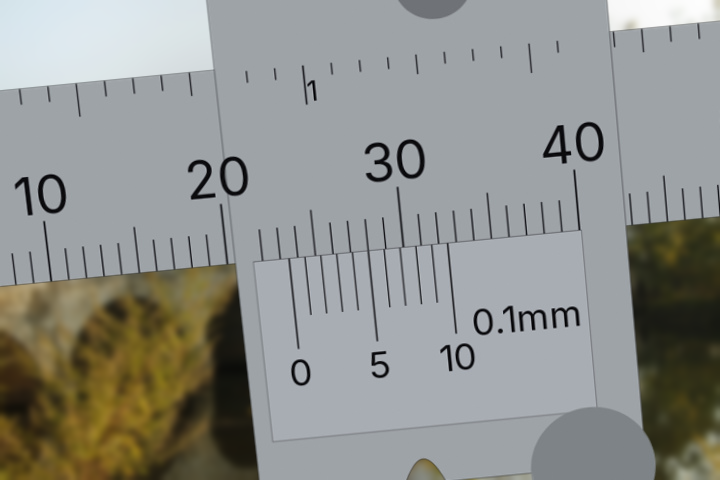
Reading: 23.5 mm
